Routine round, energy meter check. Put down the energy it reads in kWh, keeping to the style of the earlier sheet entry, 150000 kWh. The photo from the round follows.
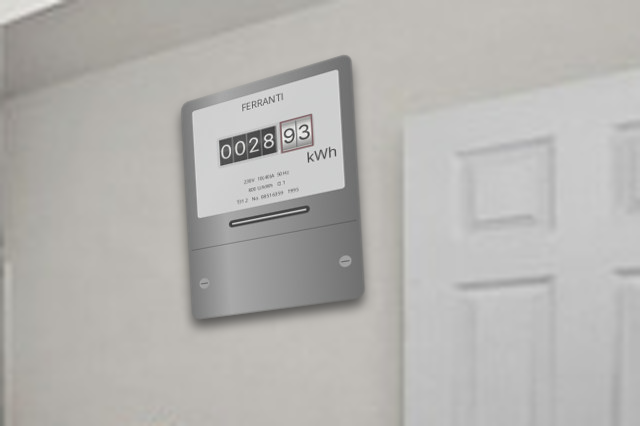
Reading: 28.93 kWh
